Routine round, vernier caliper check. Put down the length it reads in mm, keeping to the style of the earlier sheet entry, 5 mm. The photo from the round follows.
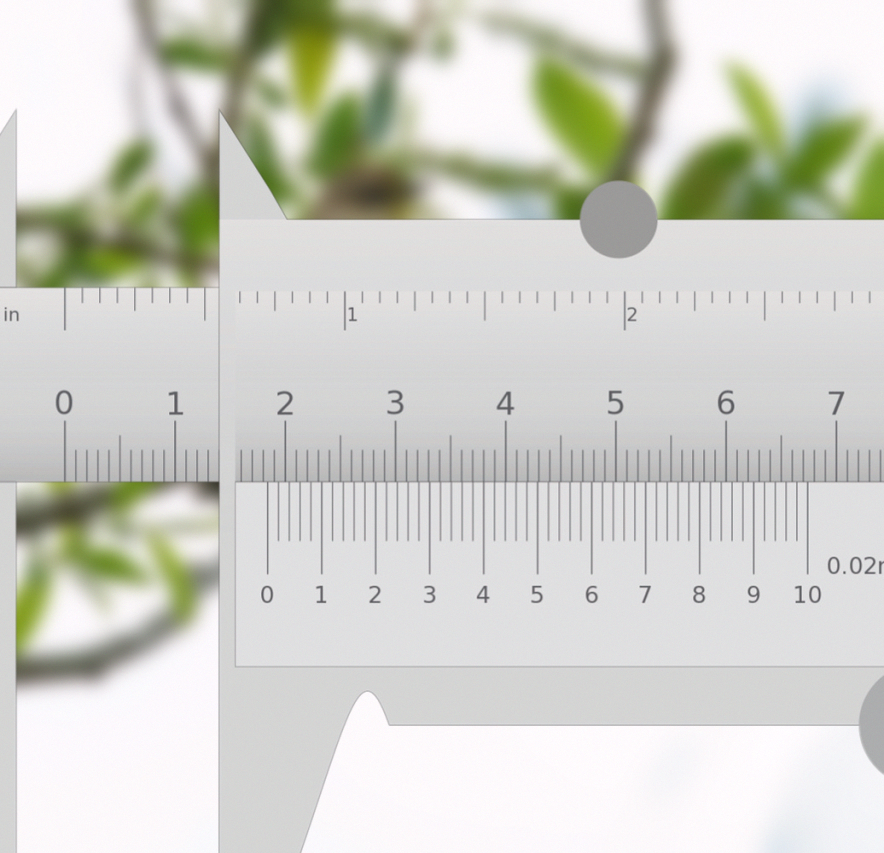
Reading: 18.4 mm
